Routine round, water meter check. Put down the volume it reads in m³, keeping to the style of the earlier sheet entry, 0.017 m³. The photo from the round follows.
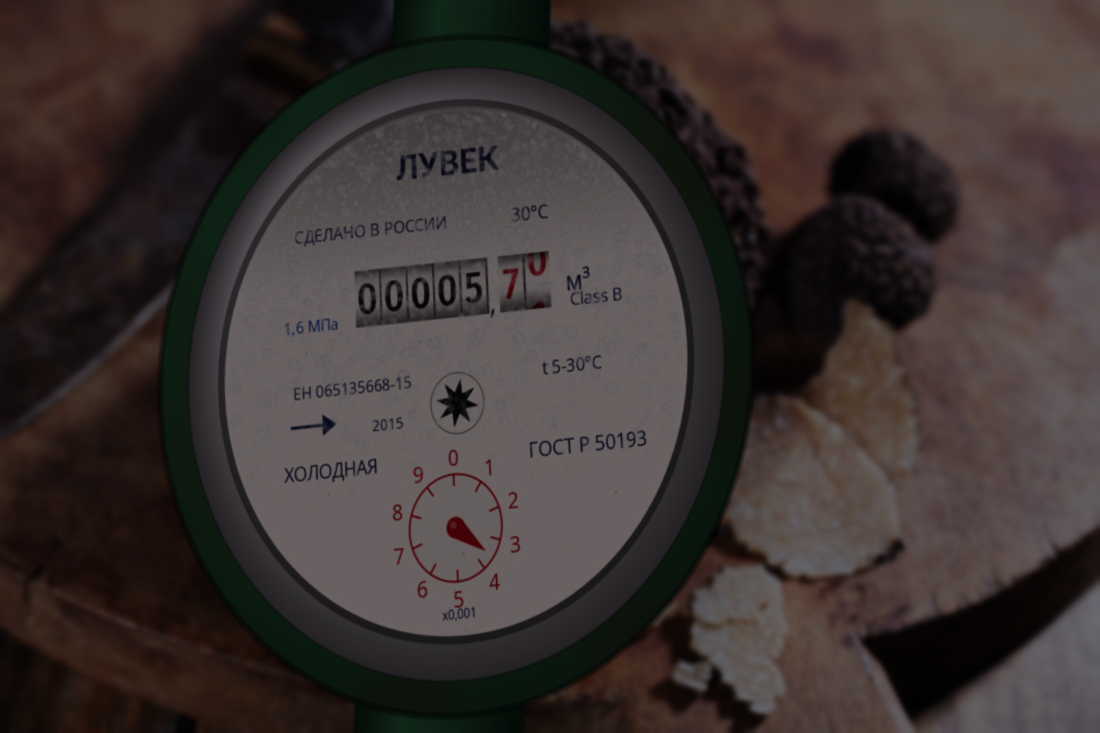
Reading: 5.703 m³
